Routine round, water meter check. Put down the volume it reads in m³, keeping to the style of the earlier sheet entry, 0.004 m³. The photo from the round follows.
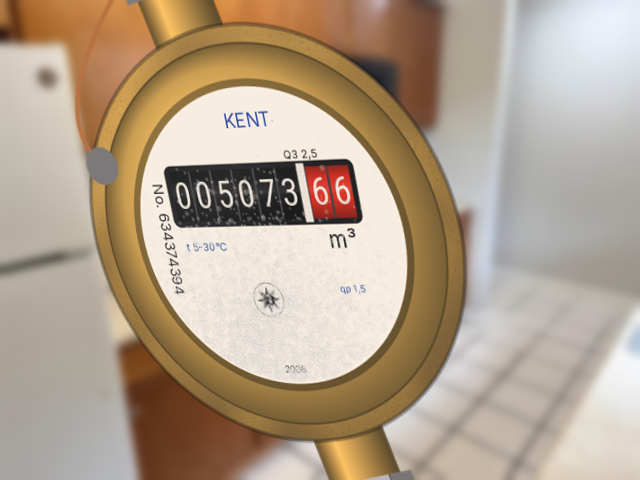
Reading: 5073.66 m³
